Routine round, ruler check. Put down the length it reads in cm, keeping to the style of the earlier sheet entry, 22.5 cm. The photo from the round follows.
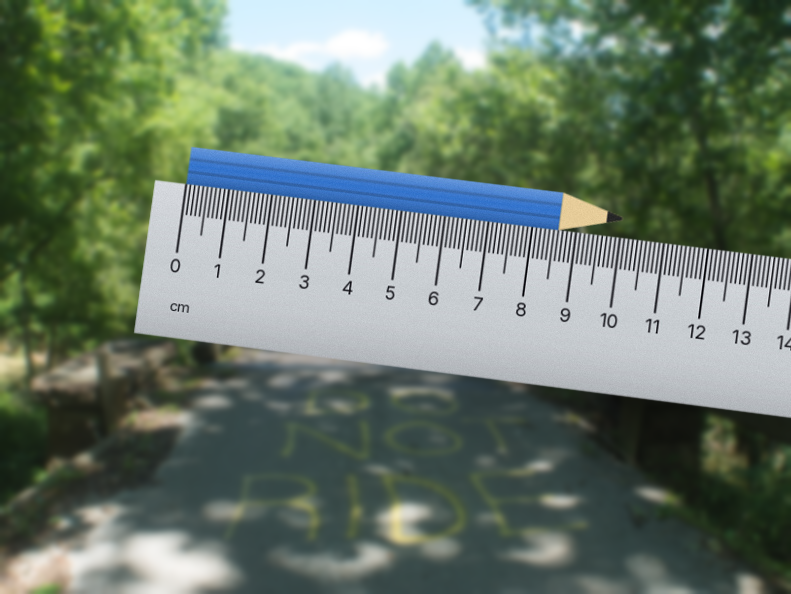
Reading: 10 cm
